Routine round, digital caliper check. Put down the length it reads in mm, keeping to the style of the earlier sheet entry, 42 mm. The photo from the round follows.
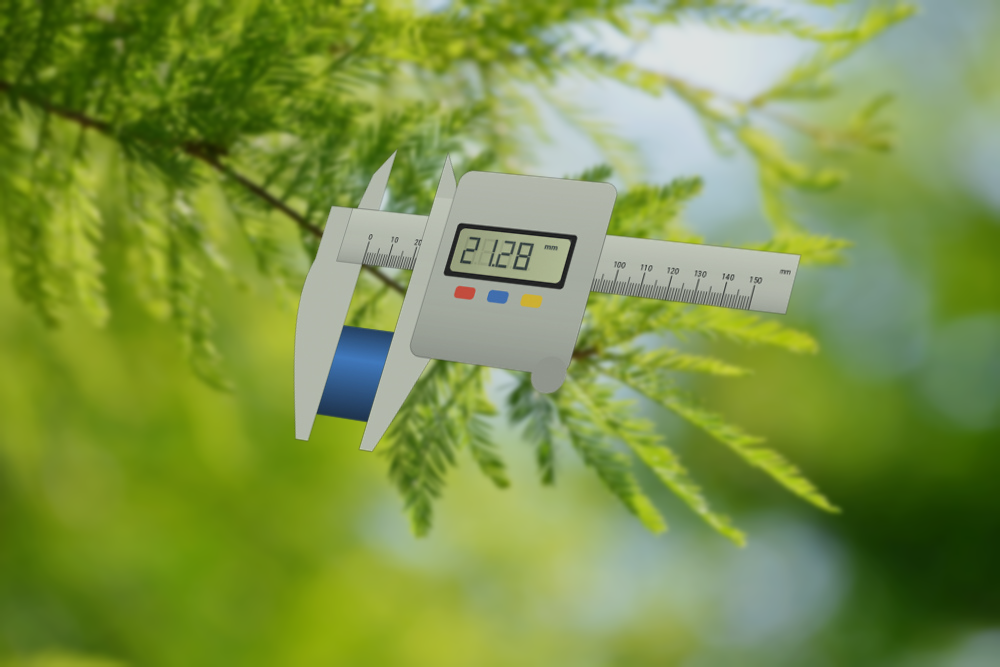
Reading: 21.28 mm
